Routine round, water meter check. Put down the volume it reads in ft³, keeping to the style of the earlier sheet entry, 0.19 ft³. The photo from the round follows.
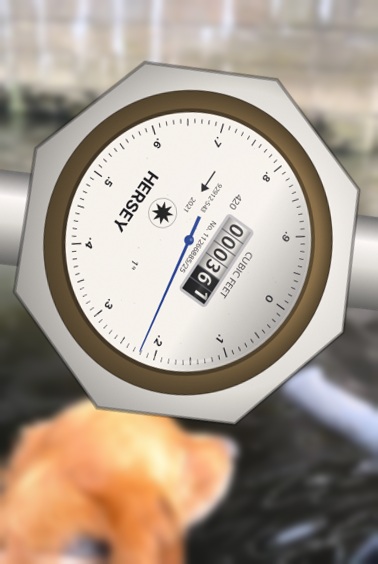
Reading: 361.22 ft³
